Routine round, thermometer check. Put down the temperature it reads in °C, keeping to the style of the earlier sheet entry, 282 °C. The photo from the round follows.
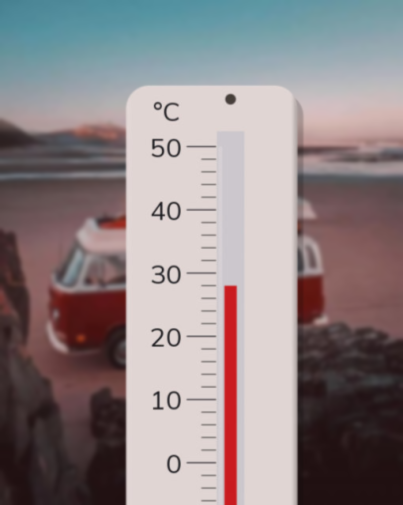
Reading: 28 °C
